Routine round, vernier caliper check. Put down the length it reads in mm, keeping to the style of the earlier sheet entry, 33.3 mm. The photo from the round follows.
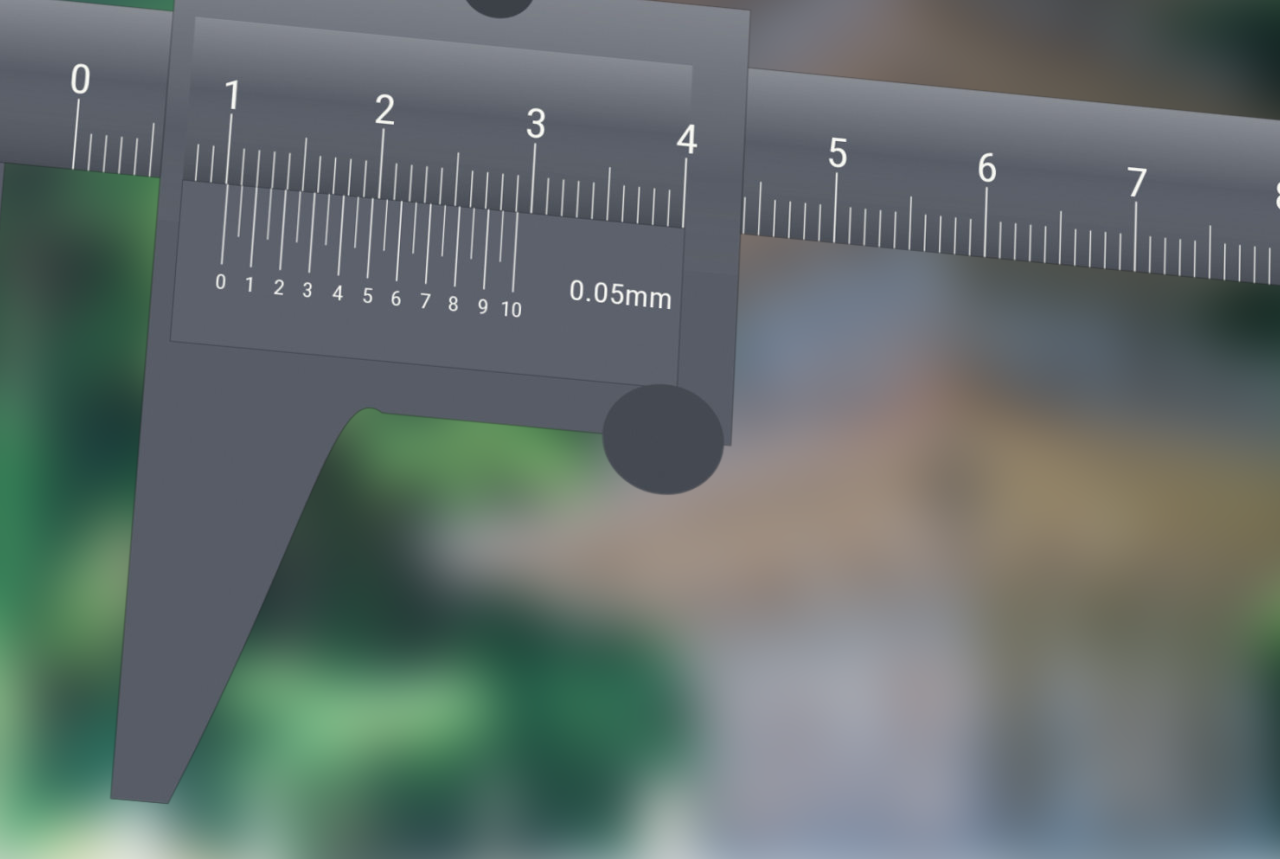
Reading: 10.1 mm
